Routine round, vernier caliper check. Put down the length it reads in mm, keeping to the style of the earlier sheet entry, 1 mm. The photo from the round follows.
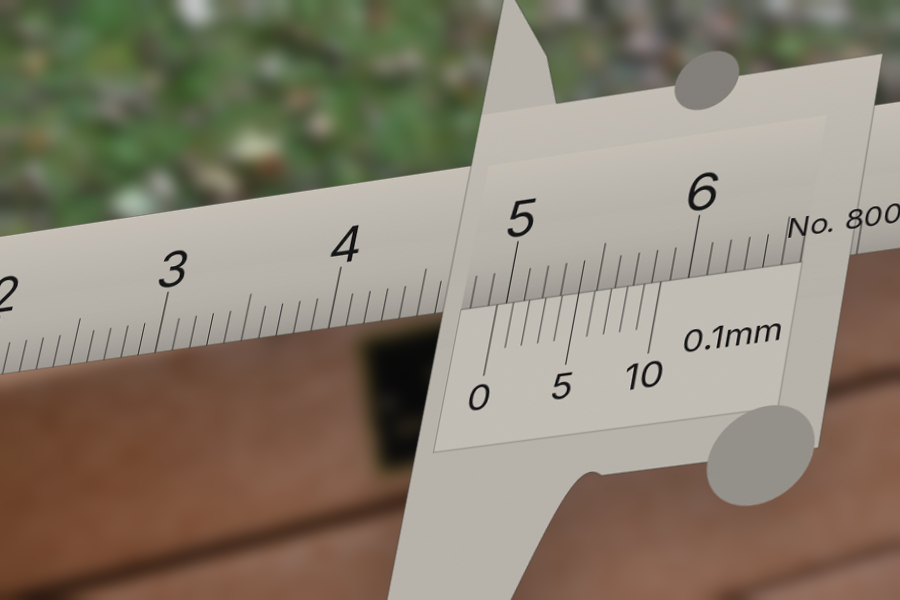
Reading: 49.5 mm
